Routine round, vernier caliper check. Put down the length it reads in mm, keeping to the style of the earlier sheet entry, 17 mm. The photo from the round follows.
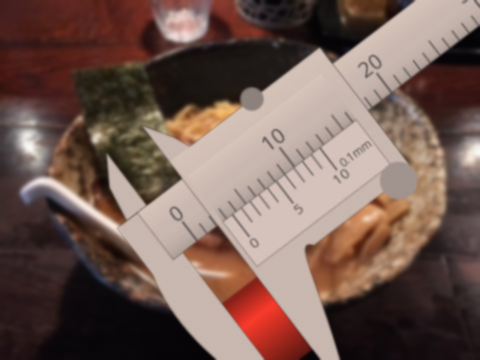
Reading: 3.6 mm
